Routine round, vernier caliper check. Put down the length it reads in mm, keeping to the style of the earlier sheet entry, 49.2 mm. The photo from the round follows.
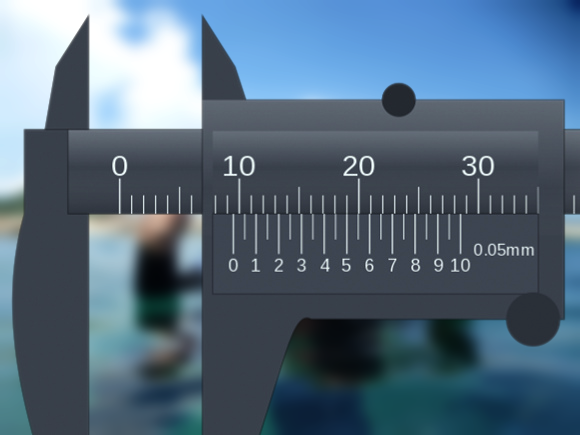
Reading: 9.5 mm
